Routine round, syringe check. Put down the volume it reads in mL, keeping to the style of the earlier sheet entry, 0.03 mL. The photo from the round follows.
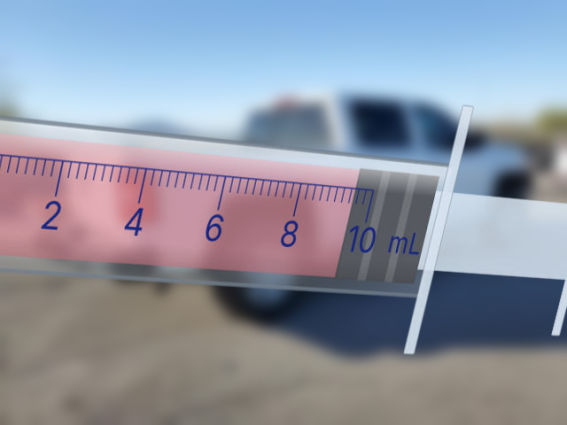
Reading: 9.5 mL
